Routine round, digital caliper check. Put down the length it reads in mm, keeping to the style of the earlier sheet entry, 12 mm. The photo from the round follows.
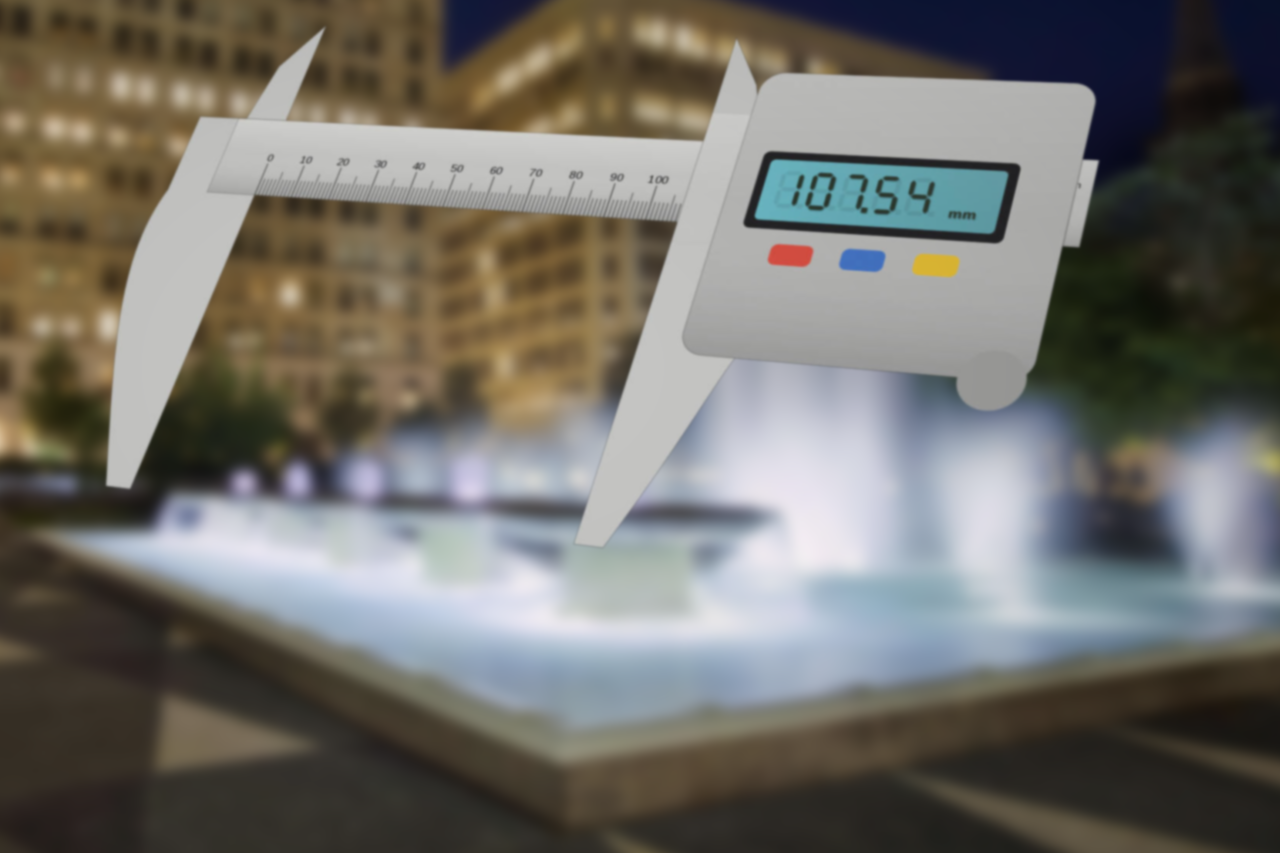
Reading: 107.54 mm
